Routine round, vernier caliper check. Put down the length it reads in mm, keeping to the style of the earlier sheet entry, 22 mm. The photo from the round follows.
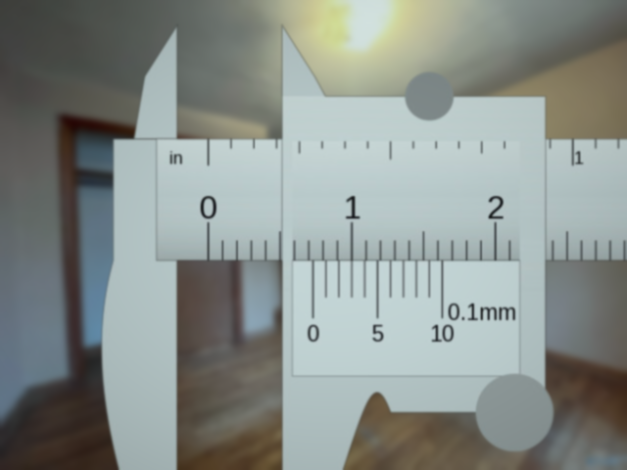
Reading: 7.3 mm
